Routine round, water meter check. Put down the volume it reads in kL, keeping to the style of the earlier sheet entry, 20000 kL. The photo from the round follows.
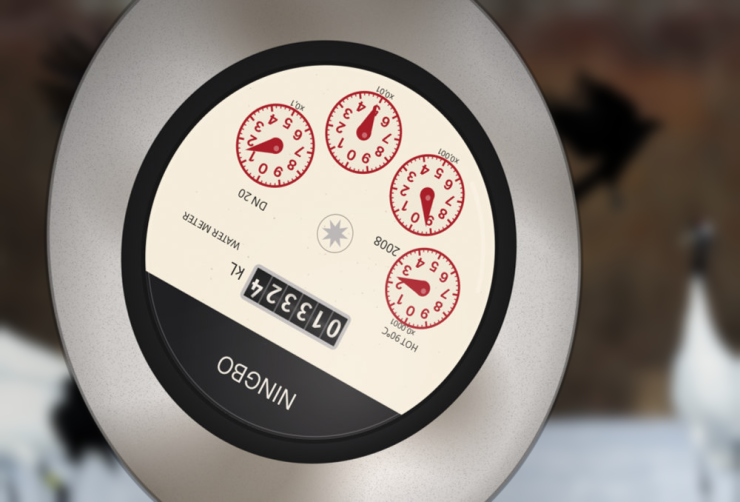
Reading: 13324.1492 kL
